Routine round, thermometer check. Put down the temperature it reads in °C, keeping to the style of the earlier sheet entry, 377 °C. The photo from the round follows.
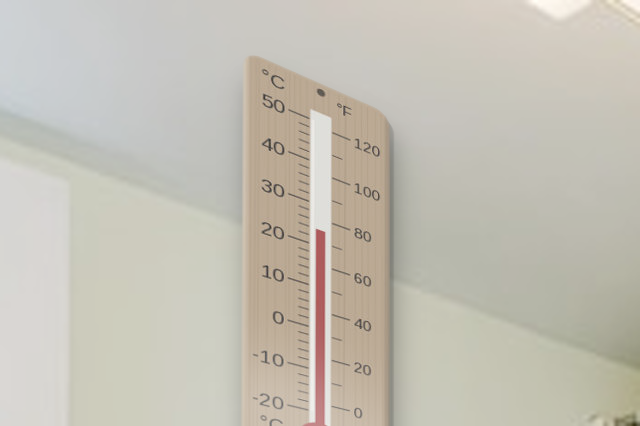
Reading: 24 °C
